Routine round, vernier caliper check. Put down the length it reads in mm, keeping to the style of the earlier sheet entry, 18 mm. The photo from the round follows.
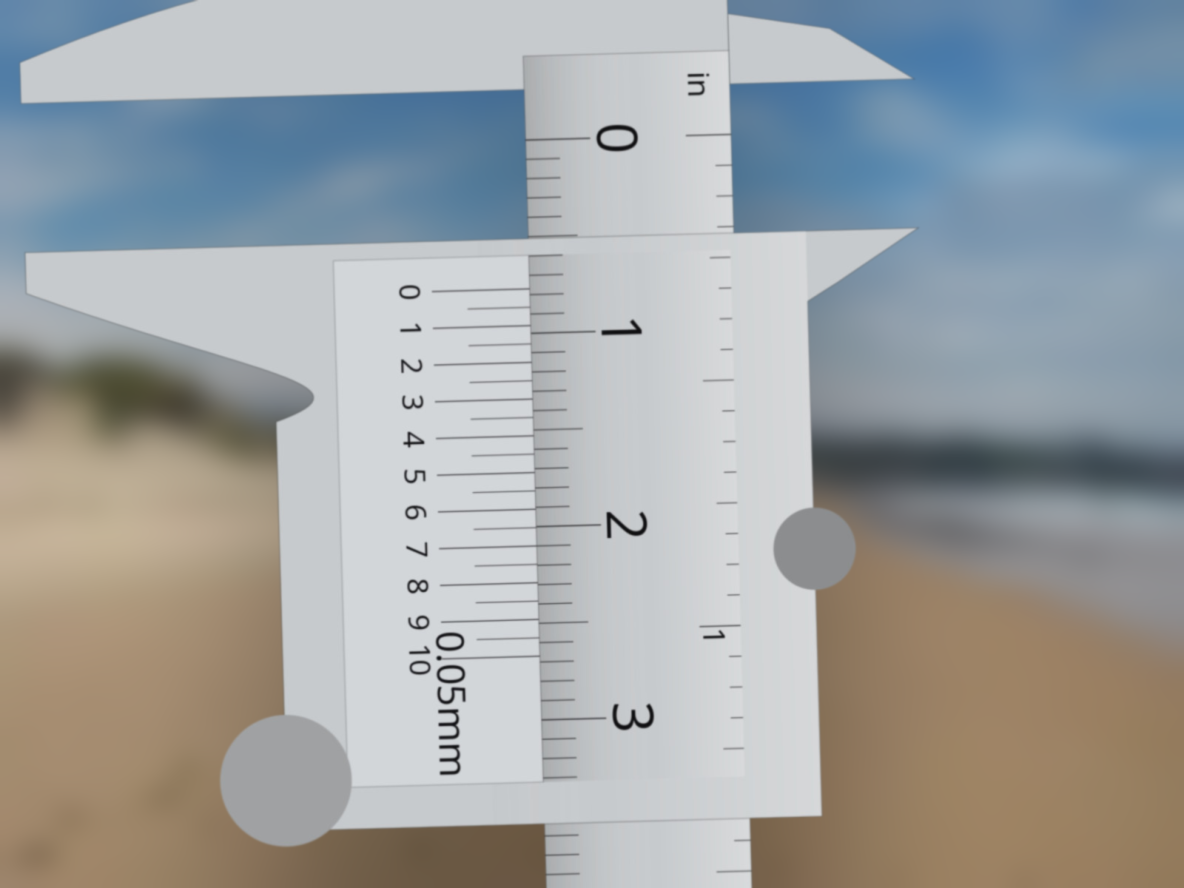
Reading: 7.7 mm
